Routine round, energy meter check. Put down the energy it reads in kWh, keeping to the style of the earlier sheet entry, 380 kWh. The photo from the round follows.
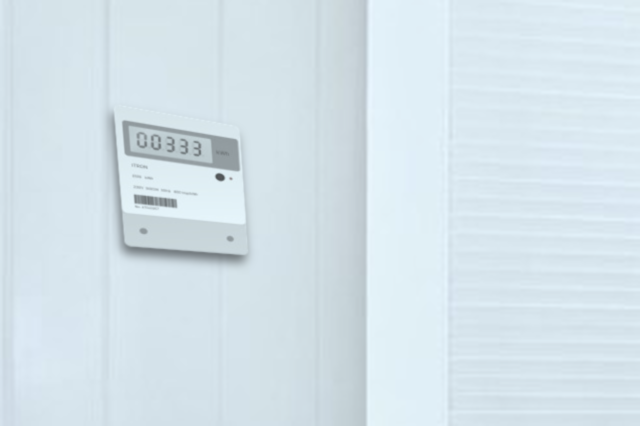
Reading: 333 kWh
